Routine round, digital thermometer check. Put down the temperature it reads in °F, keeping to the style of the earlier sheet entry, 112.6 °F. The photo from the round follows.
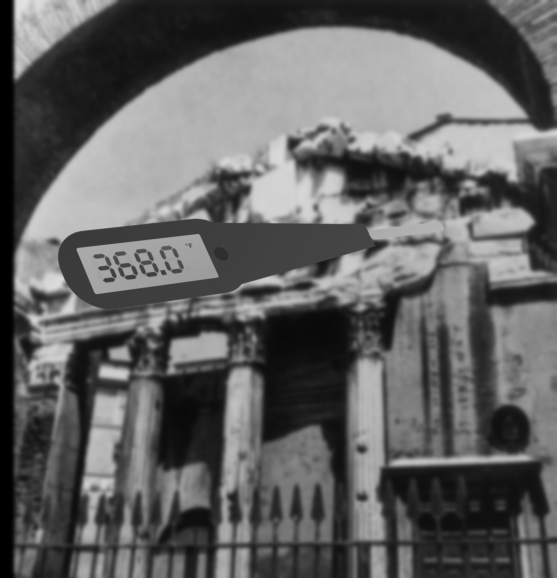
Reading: 368.0 °F
